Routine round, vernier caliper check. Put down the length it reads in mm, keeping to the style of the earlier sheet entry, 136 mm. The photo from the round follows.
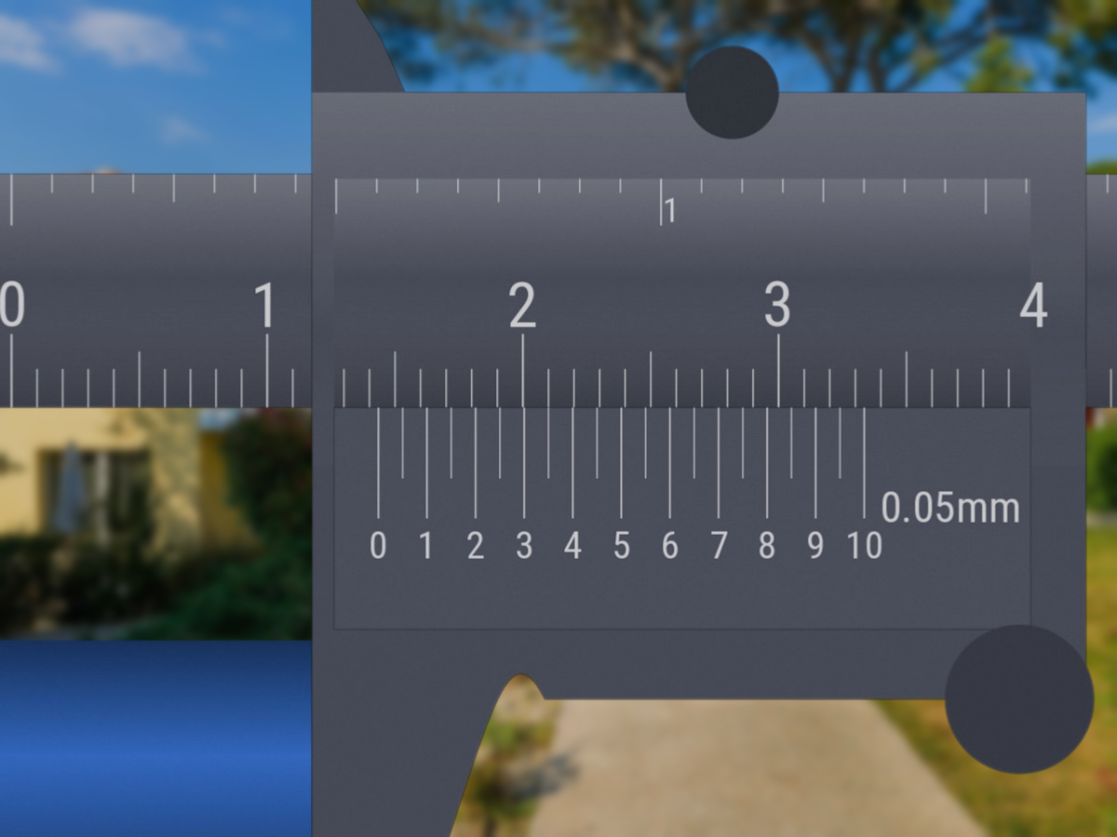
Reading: 14.35 mm
